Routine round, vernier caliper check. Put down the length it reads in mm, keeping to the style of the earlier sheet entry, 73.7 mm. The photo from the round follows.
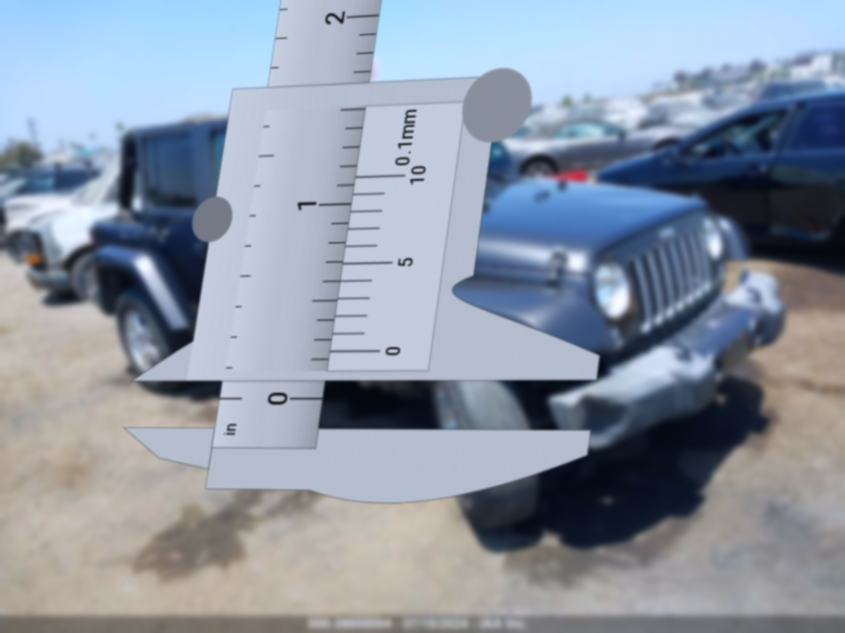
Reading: 2.4 mm
